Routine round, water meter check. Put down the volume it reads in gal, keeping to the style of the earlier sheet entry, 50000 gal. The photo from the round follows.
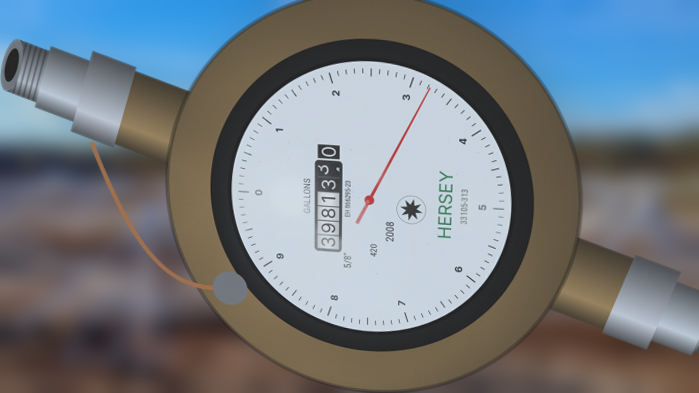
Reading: 3981333.2 gal
